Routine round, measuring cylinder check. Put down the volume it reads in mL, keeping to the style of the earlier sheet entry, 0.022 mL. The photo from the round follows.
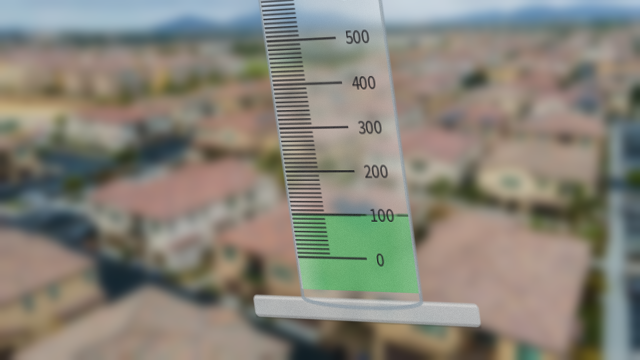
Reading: 100 mL
